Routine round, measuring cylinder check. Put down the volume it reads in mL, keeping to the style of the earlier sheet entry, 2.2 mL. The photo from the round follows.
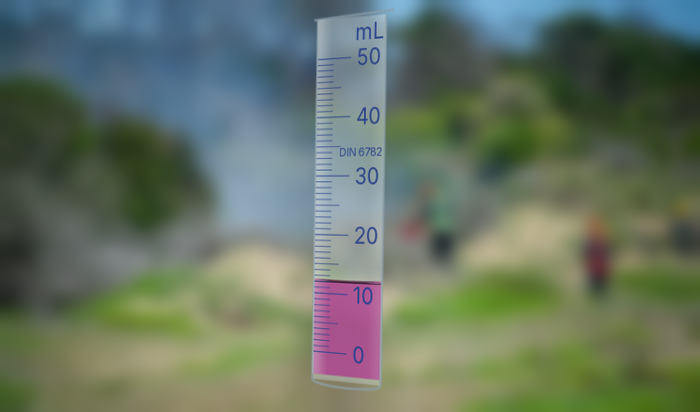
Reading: 12 mL
